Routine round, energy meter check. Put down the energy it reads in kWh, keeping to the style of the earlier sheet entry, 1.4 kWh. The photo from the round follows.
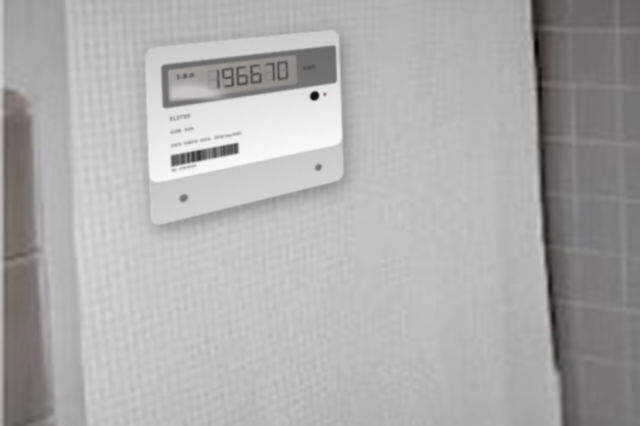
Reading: 196670 kWh
